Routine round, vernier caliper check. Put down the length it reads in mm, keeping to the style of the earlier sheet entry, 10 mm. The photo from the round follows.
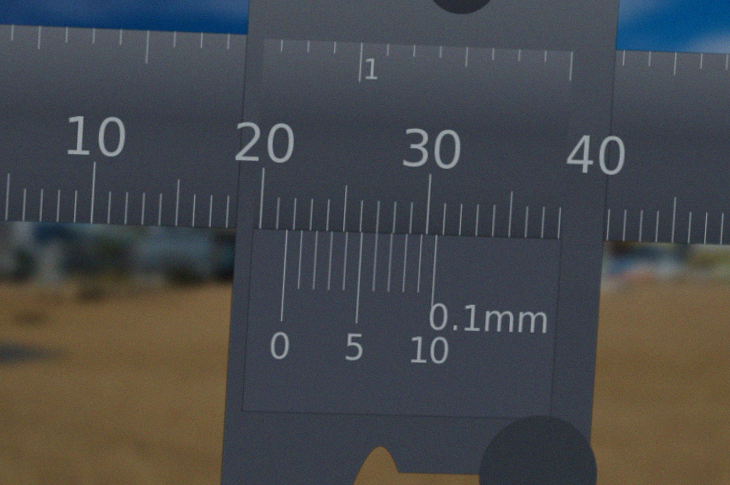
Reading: 21.6 mm
